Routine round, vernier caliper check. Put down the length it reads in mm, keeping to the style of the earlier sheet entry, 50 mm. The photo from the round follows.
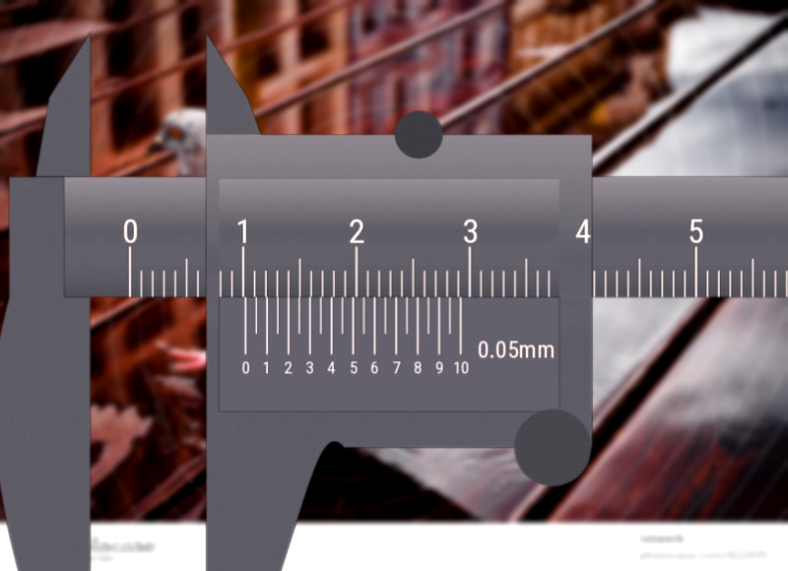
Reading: 10.2 mm
